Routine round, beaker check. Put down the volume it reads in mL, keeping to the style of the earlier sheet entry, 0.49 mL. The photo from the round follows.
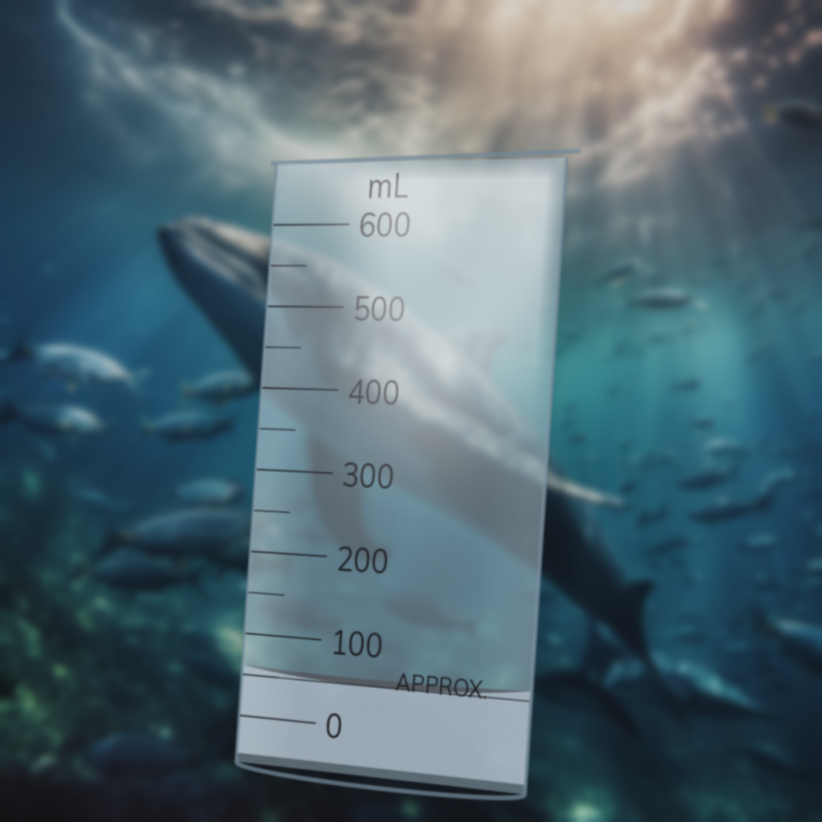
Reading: 50 mL
